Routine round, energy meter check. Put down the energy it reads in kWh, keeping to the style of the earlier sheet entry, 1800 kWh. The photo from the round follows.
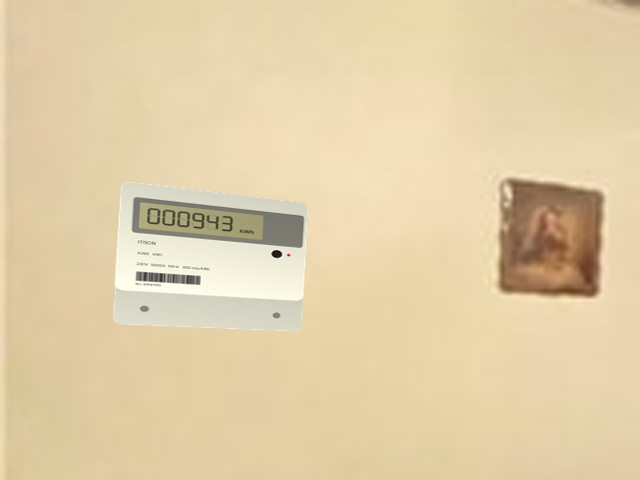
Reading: 943 kWh
